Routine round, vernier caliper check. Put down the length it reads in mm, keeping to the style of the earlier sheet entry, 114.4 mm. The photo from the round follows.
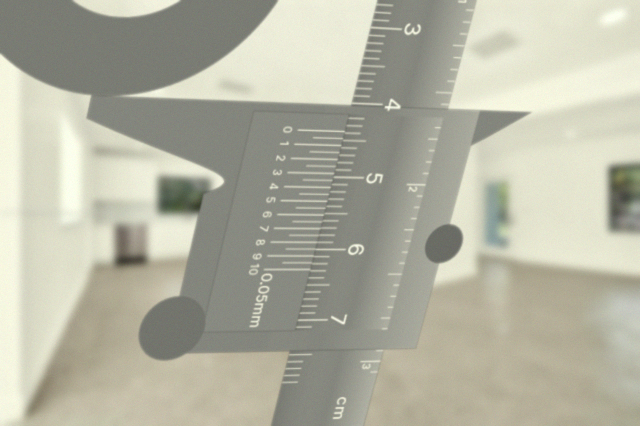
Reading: 43.8 mm
